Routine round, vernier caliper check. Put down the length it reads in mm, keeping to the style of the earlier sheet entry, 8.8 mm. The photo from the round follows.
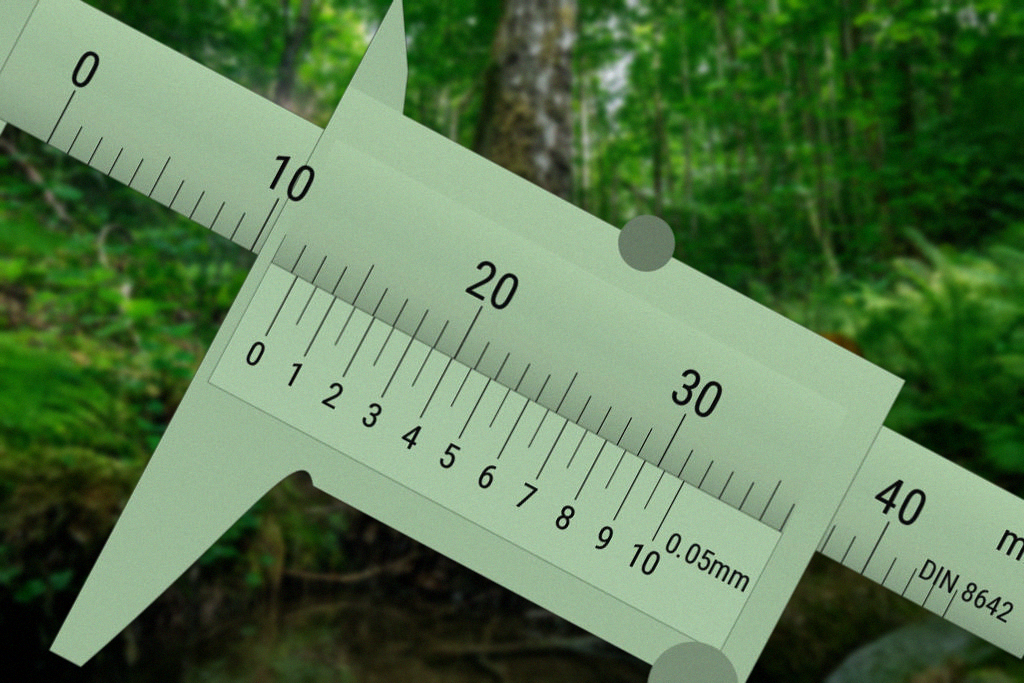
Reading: 12.30 mm
